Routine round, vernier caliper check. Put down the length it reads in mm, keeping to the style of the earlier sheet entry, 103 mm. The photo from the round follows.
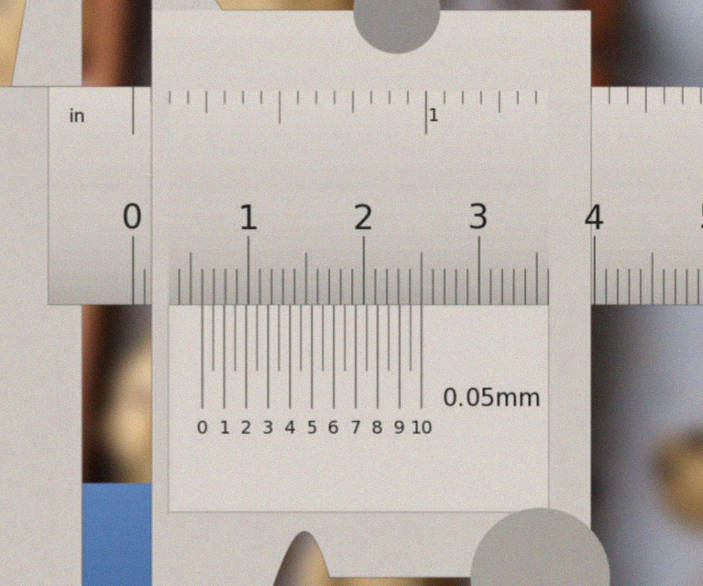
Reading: 6.0 mm
